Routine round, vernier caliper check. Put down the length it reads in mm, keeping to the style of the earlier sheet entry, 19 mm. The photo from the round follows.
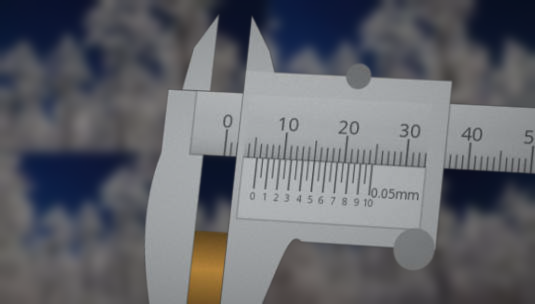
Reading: 5.5 mm
